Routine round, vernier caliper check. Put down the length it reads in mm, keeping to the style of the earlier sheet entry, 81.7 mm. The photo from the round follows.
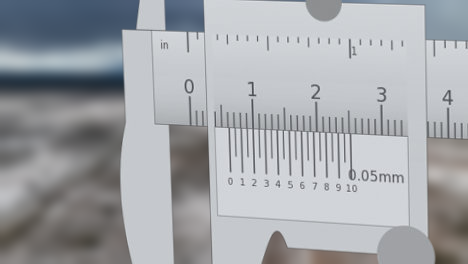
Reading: 6.2 mm
